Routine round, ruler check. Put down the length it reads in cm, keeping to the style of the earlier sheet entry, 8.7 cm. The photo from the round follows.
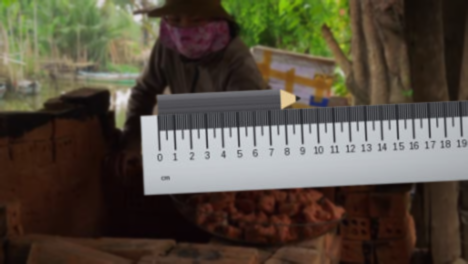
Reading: 9 cm
